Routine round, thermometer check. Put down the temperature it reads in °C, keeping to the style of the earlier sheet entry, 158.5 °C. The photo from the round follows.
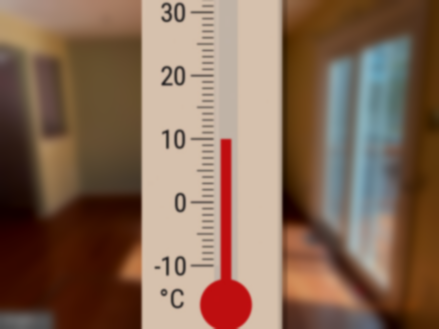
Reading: 10 °C
